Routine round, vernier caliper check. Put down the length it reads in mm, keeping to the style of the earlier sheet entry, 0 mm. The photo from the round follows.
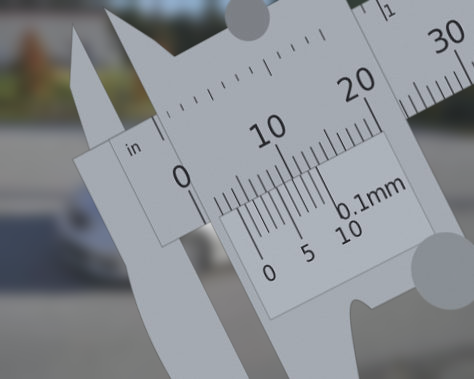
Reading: 3.6 mm
